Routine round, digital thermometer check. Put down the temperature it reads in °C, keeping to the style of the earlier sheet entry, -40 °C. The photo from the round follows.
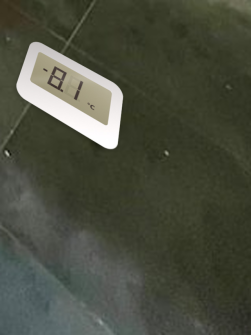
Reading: -8.1 °C
